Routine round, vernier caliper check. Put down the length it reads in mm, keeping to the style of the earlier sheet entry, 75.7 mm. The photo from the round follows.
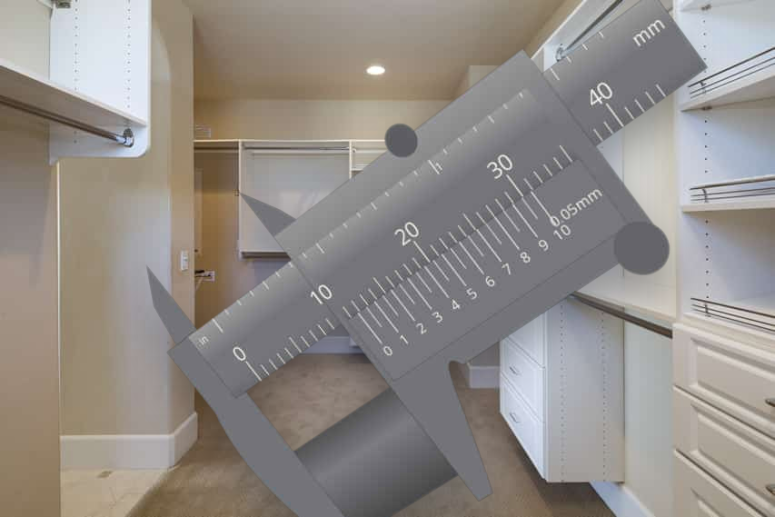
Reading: 11.8 mm
